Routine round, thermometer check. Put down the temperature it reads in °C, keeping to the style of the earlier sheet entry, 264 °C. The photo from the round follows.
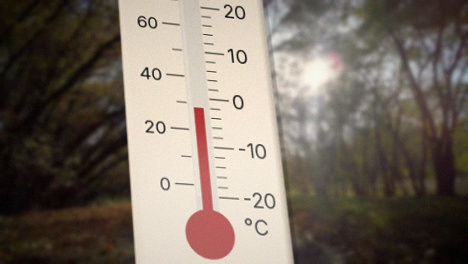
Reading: -2 °C
